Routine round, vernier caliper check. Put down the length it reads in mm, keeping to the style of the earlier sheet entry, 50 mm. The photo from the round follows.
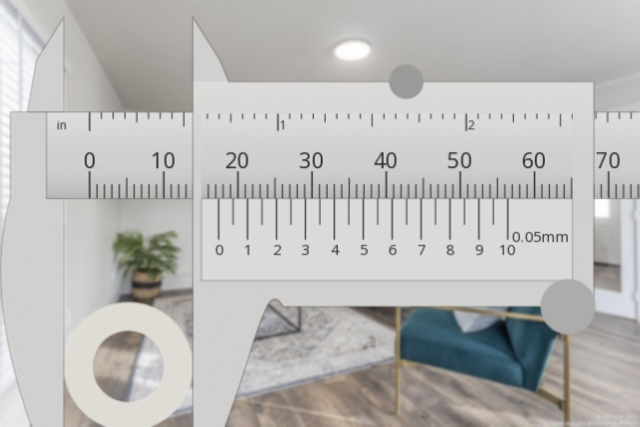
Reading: 17.4 mm
